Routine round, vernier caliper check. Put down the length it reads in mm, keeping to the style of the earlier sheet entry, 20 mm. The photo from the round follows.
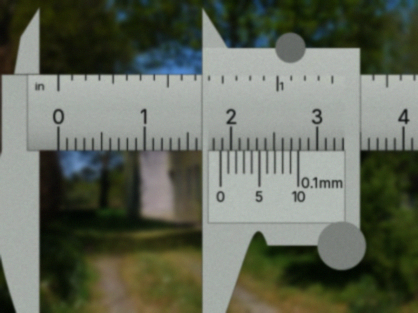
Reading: 18.8 mm
